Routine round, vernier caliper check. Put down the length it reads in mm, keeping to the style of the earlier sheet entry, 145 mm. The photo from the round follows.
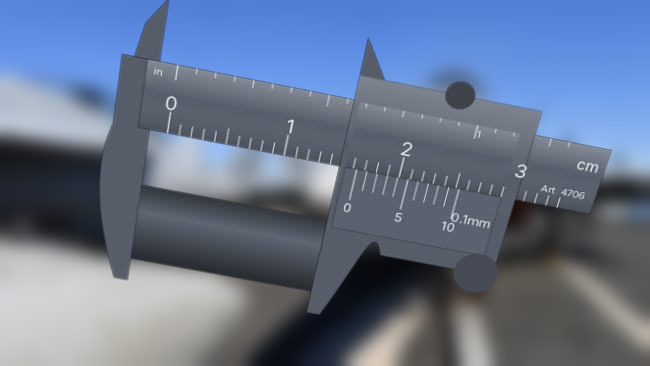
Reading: 16.3 mm
